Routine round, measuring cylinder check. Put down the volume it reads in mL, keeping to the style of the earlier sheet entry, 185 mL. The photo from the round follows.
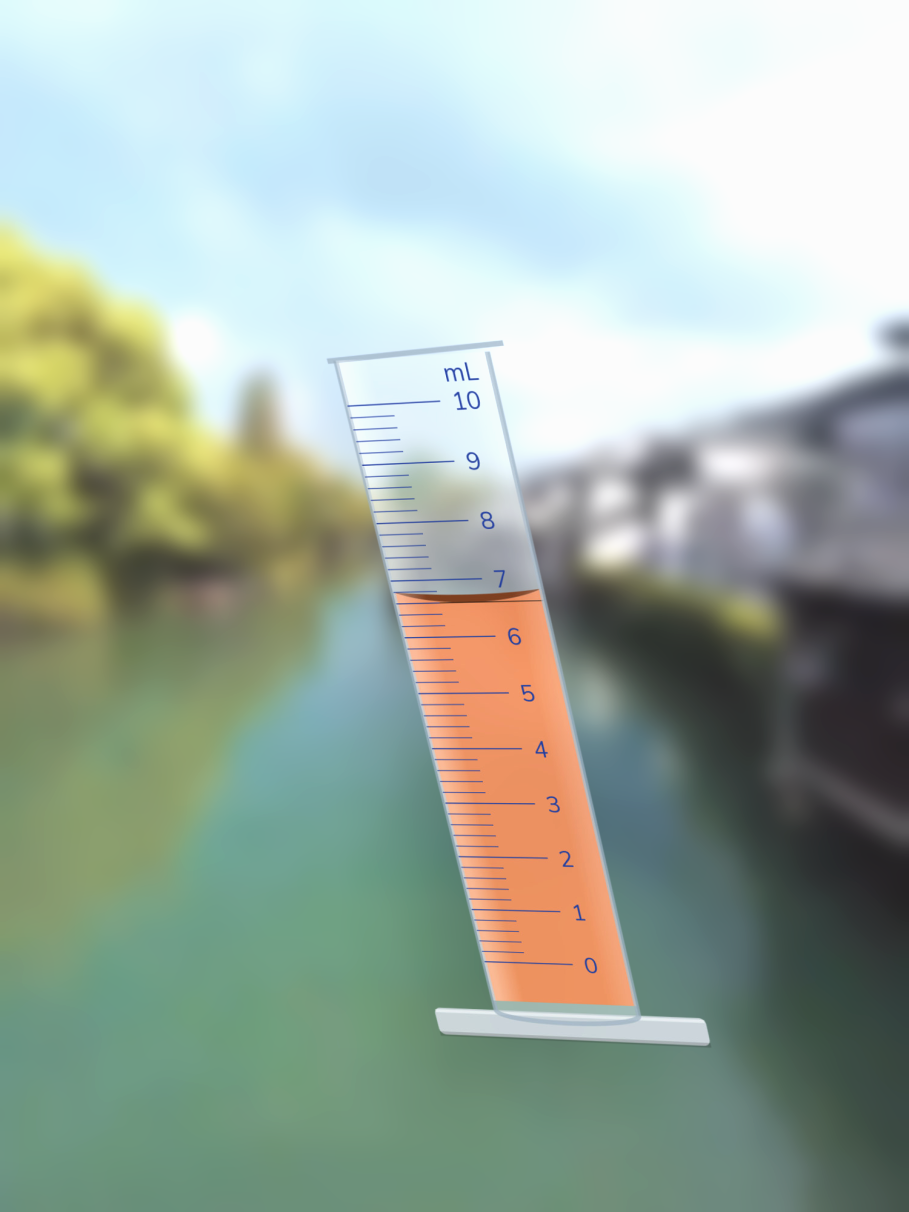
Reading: 6.6 mL
